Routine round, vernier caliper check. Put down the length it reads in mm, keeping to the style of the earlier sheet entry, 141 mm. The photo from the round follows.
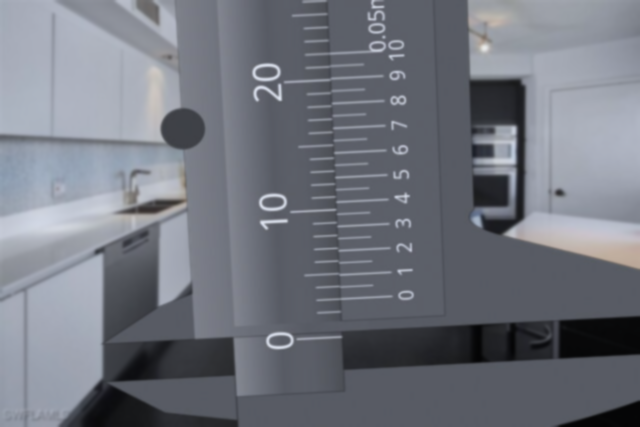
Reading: 3.0 mm
